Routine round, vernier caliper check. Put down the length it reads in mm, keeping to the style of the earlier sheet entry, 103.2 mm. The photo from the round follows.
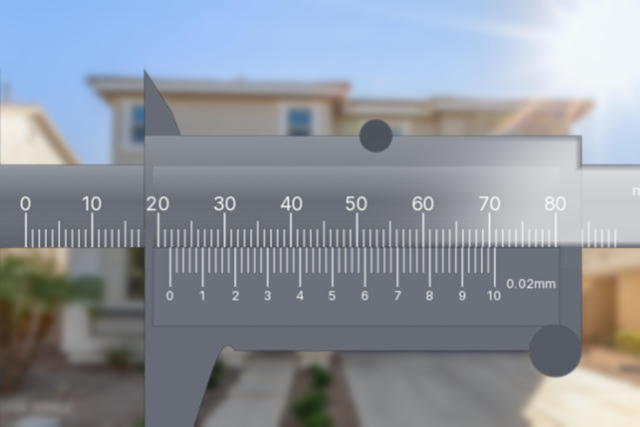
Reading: 21.8 mm
